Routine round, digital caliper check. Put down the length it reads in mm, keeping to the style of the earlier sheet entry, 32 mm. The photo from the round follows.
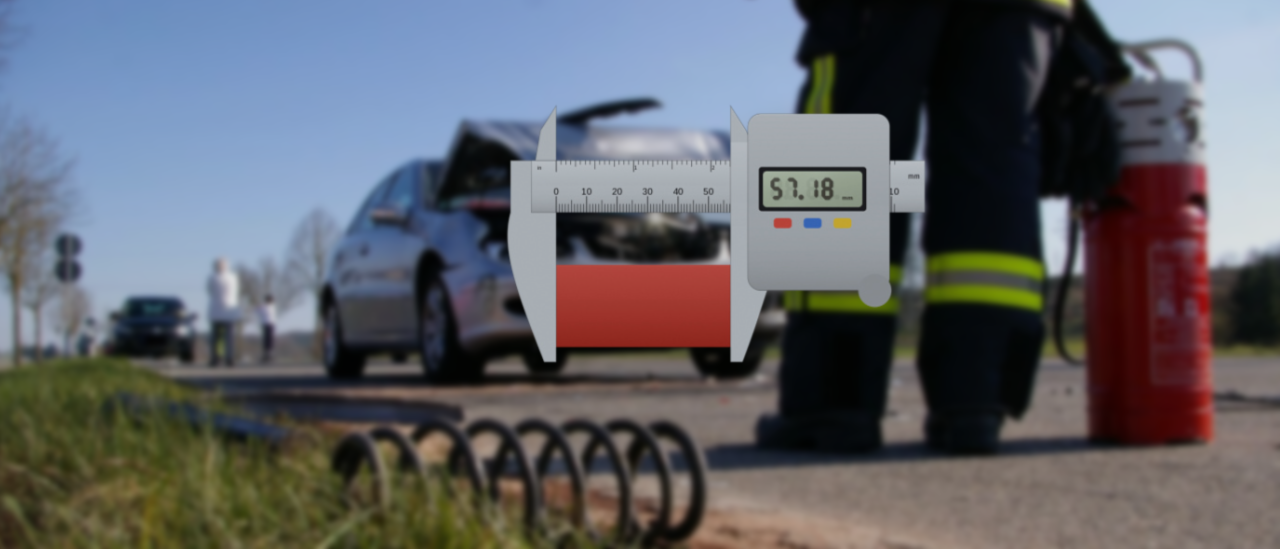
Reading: 57.18 mm
